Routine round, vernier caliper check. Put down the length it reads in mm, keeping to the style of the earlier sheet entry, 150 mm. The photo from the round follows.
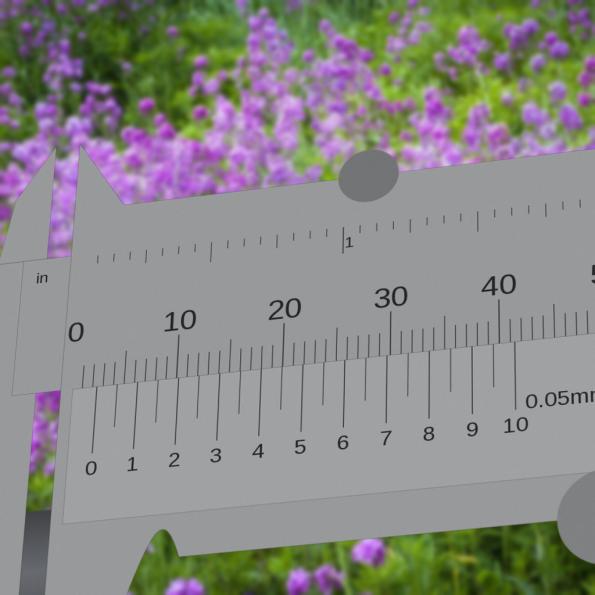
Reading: 2.4 mm
